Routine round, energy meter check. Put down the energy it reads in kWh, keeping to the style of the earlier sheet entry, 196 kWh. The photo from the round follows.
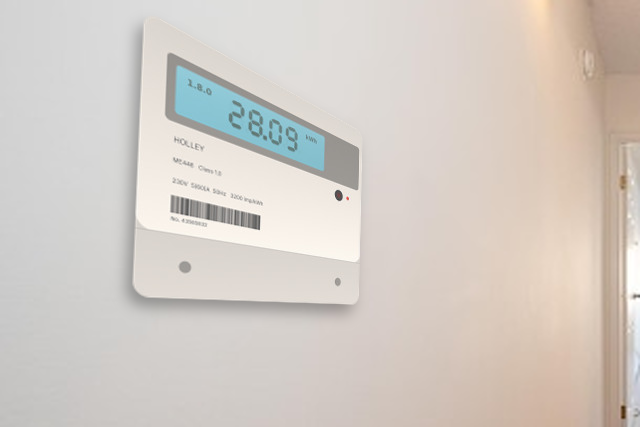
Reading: 28.09 kWh
